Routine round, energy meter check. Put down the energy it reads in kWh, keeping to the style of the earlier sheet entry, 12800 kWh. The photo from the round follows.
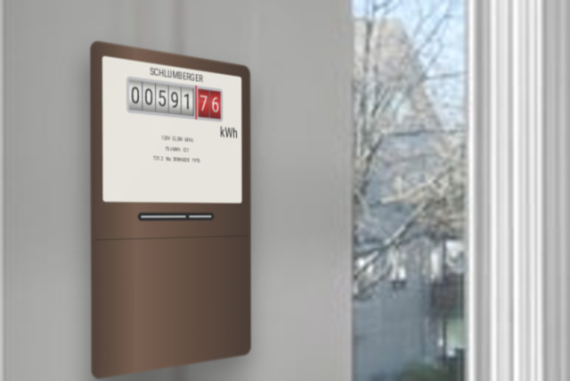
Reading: 591.76 kWh
